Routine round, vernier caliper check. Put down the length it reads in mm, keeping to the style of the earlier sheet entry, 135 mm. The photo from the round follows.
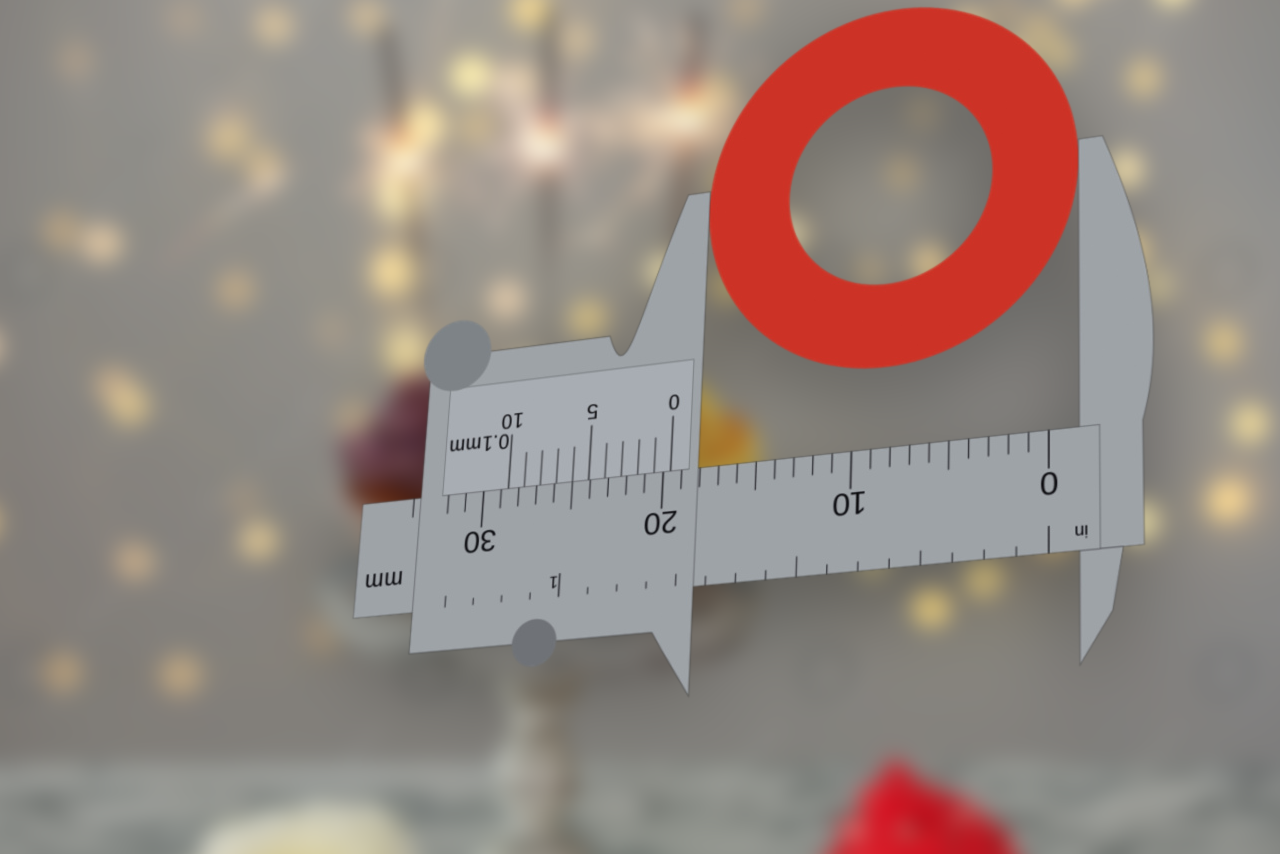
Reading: 19.6 mm
